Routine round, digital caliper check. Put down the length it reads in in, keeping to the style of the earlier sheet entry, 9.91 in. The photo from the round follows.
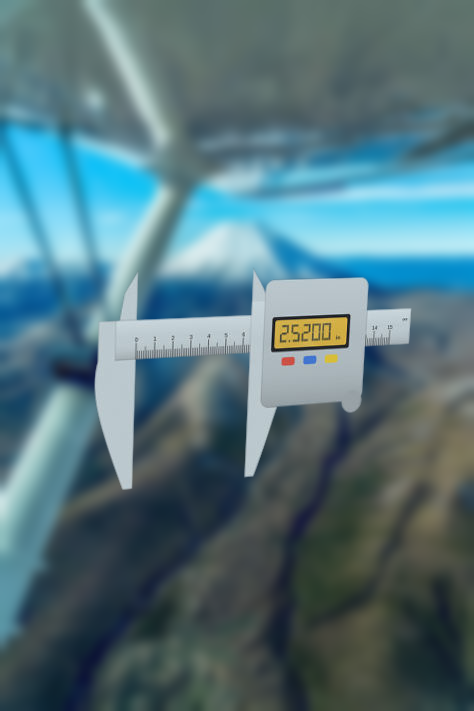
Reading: 2.5200 in
